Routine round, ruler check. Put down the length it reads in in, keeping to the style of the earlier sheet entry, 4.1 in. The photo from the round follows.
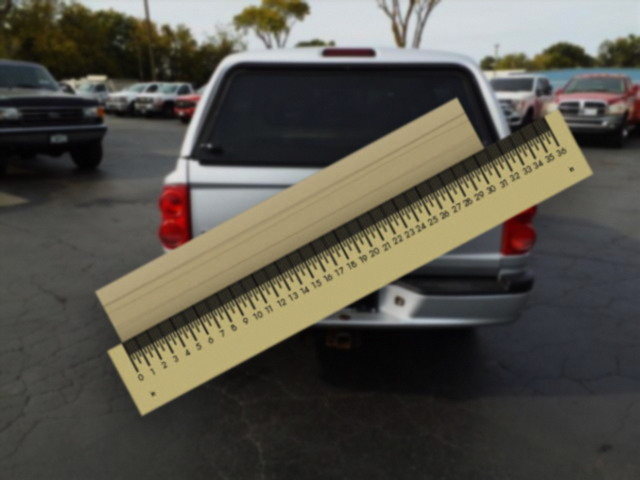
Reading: 31 in
